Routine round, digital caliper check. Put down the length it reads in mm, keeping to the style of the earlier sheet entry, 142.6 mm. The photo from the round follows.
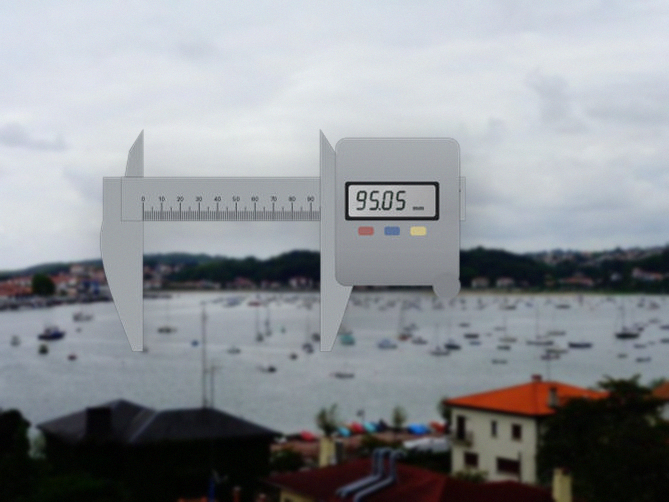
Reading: 95.05 mm
